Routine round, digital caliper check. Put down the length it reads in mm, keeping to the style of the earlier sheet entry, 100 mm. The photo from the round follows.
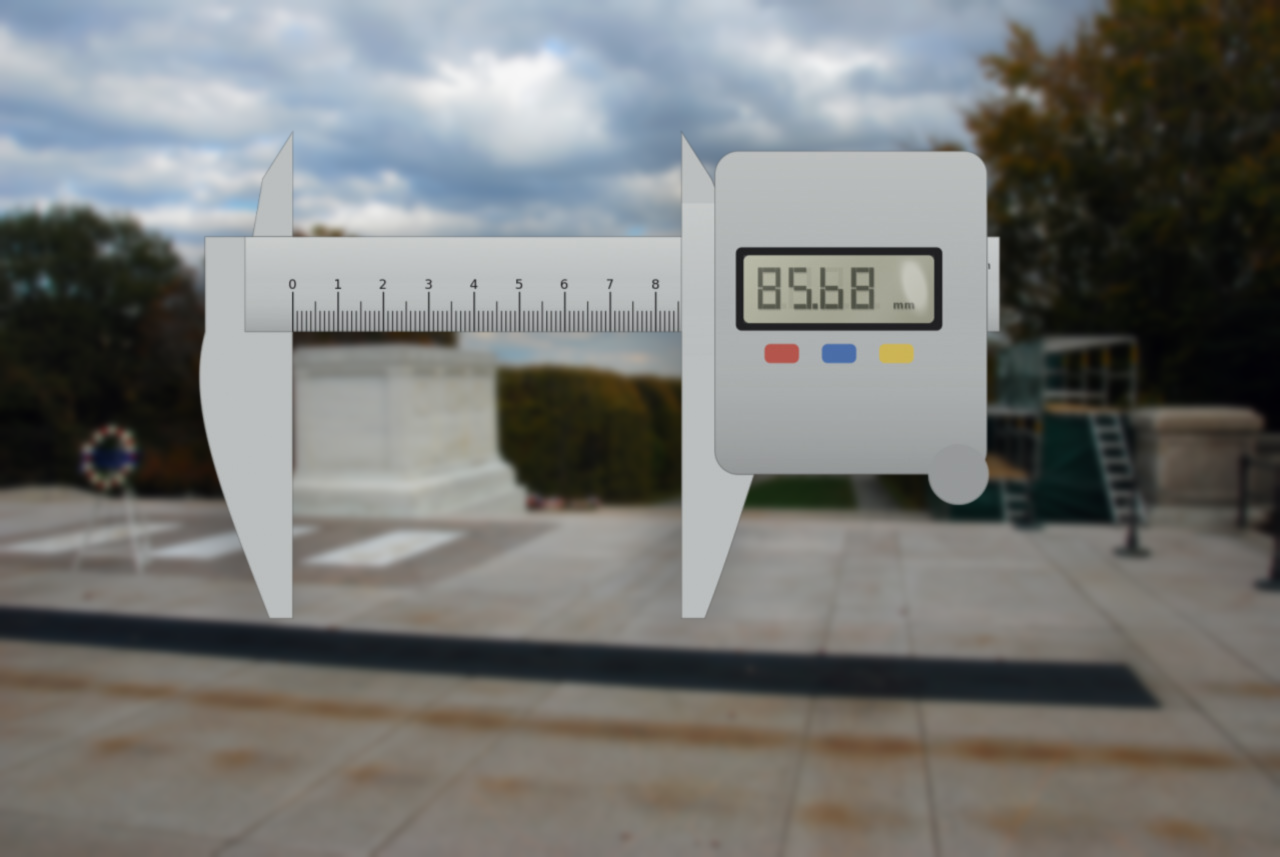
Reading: 85.68 mm
